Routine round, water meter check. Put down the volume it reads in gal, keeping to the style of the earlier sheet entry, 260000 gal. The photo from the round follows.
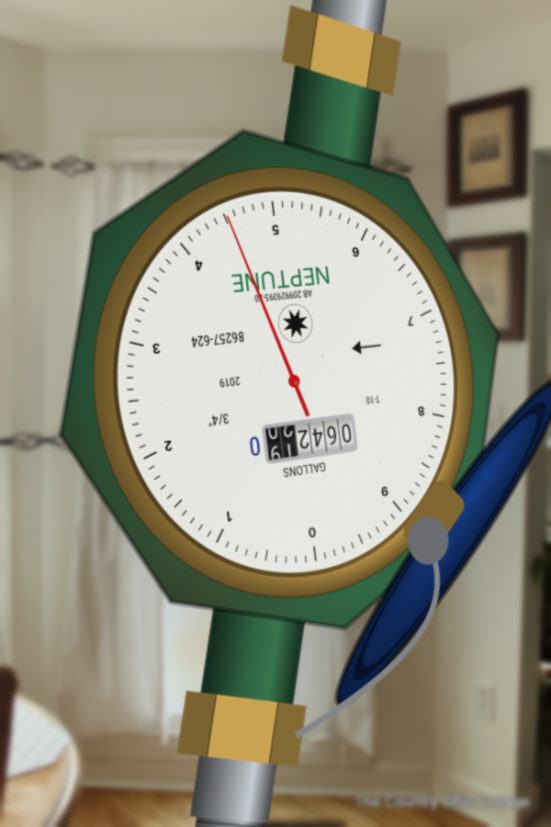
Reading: 642194.5 gal
